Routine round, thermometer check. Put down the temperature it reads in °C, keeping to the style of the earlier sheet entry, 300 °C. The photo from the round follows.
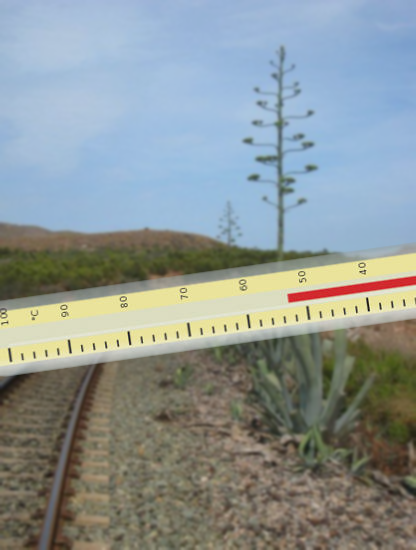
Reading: 53 °C
